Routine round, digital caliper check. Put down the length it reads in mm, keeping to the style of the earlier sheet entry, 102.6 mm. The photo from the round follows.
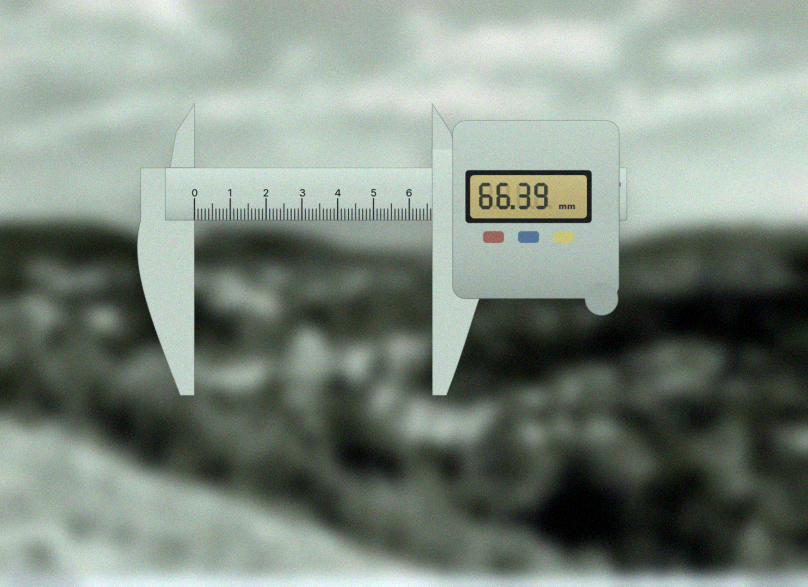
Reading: 66.39 mm
